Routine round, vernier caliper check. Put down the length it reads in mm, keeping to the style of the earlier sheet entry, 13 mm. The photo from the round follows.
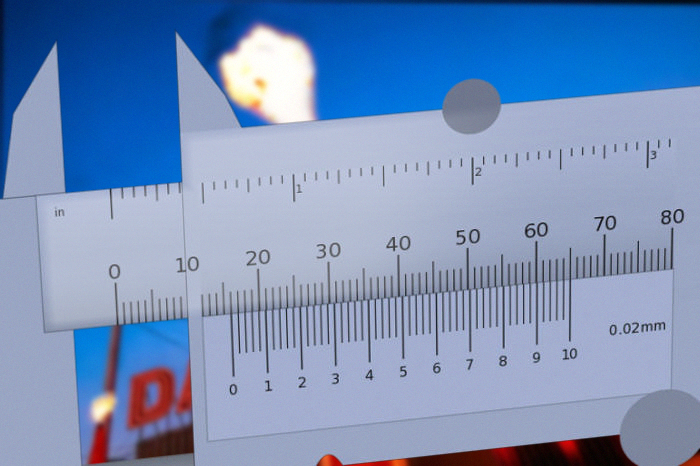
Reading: 16.0 mm
